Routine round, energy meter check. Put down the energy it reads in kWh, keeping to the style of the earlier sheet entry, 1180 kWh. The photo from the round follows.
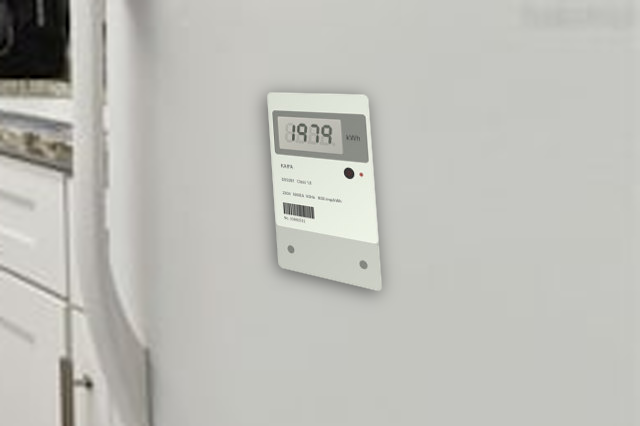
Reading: 1979 kWh
